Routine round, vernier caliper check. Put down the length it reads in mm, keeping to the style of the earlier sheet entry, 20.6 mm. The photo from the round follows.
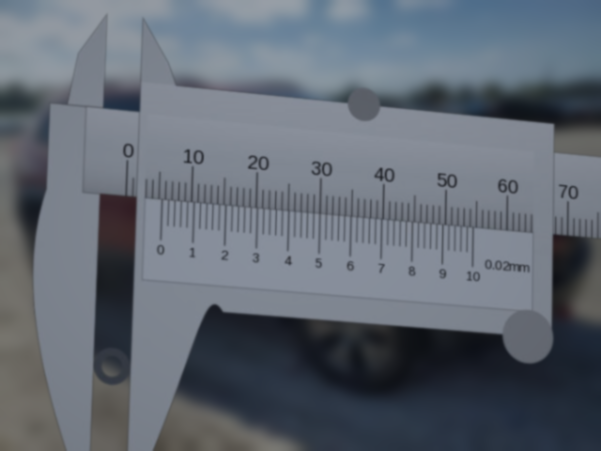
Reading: 5.5 mm
